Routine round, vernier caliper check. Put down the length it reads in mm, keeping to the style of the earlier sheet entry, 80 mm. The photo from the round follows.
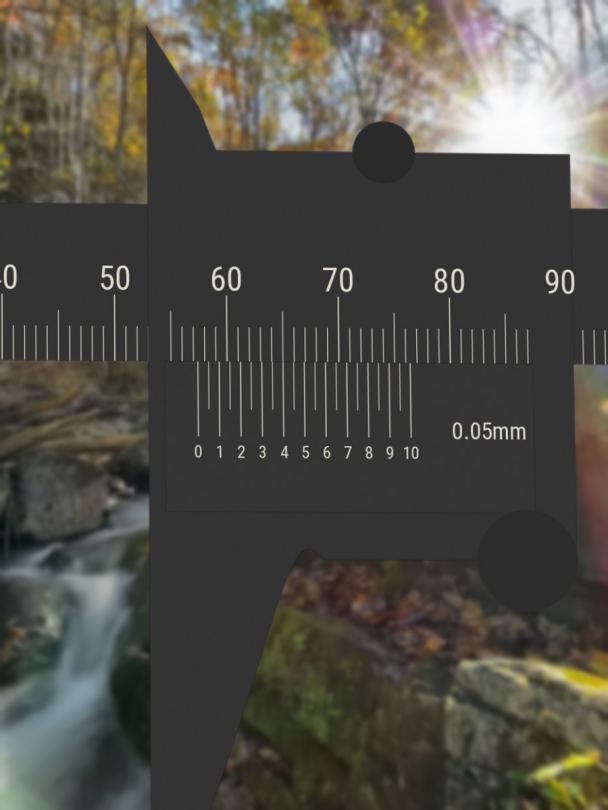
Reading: 57.4 mm
